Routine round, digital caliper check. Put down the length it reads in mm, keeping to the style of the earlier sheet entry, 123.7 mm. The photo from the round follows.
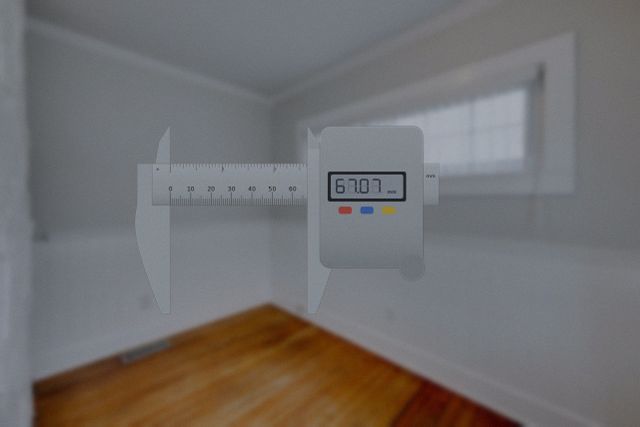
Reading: 67.07 mm
